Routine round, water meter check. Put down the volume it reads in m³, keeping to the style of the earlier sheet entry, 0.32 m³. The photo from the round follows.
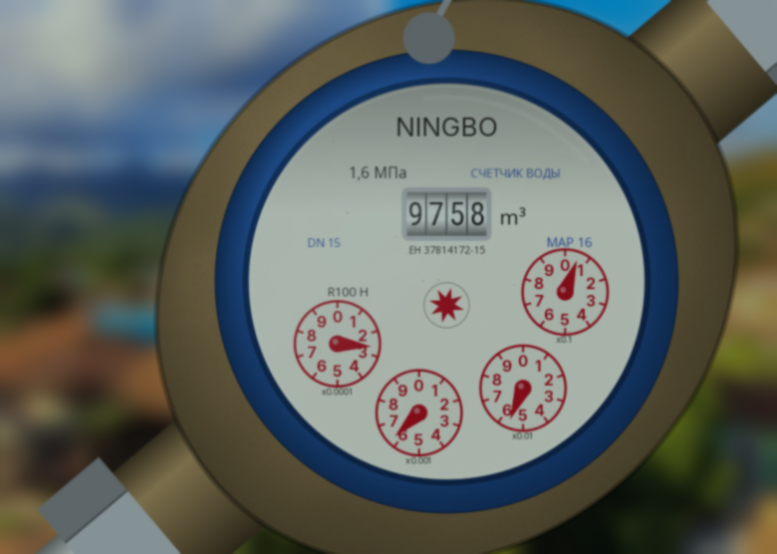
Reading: 9758.0562 m³
